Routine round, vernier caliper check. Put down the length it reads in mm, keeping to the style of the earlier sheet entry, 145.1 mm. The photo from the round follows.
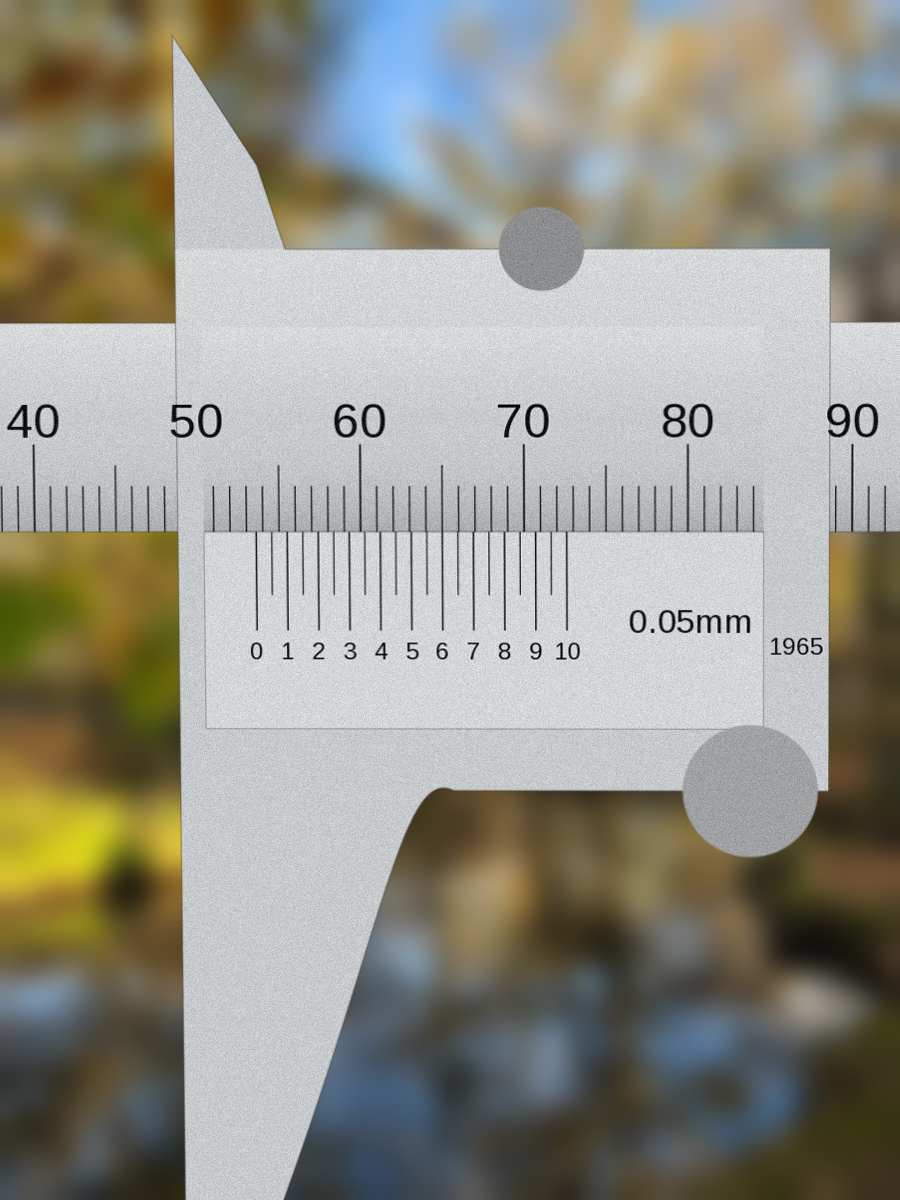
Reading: 53.6 mm
